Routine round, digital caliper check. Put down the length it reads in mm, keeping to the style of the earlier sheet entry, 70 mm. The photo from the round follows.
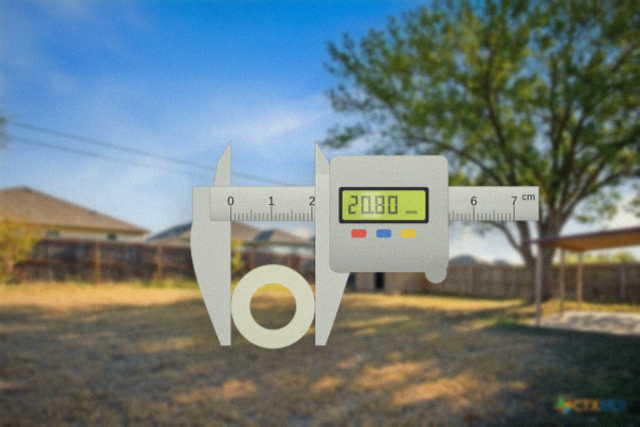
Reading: 20.80 mm
